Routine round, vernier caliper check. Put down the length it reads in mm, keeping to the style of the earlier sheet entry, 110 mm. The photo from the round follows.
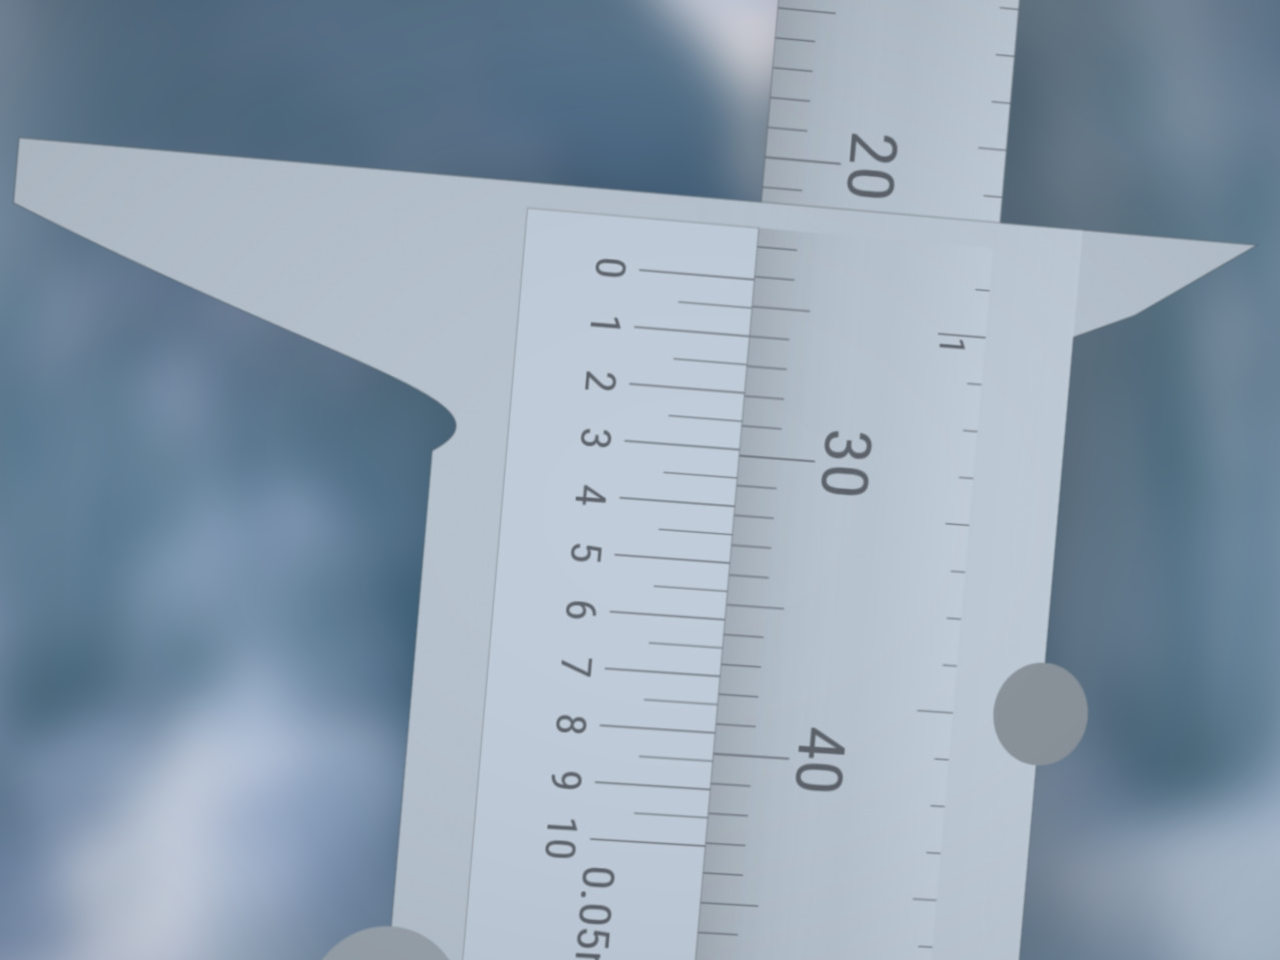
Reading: 24.10 mm
